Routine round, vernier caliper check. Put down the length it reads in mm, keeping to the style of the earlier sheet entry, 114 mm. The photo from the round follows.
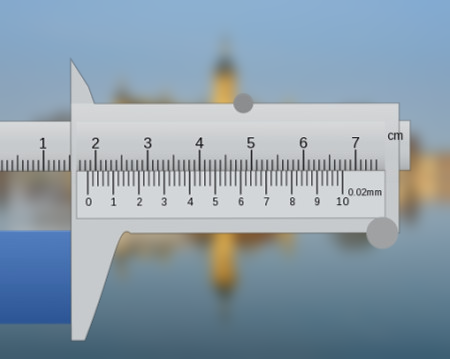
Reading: 18.5 mm
